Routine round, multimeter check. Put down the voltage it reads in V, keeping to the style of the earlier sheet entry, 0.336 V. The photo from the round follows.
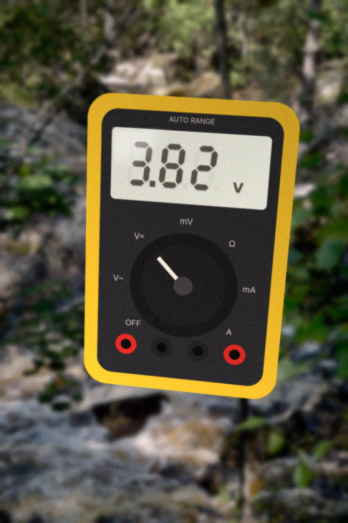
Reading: 3.82 V
